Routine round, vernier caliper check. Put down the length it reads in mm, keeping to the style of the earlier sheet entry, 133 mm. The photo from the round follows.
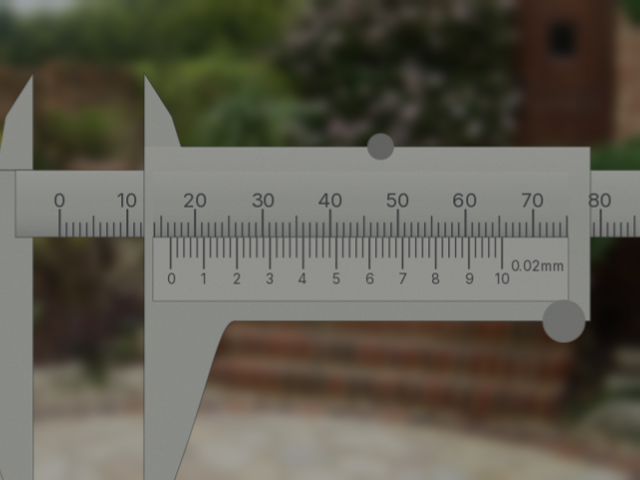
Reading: 16.4 mm
